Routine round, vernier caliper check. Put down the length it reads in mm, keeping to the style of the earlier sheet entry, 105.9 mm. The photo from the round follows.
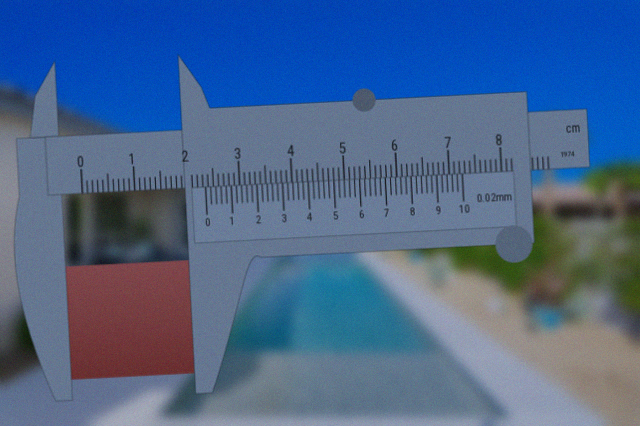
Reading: 23.5 mm
